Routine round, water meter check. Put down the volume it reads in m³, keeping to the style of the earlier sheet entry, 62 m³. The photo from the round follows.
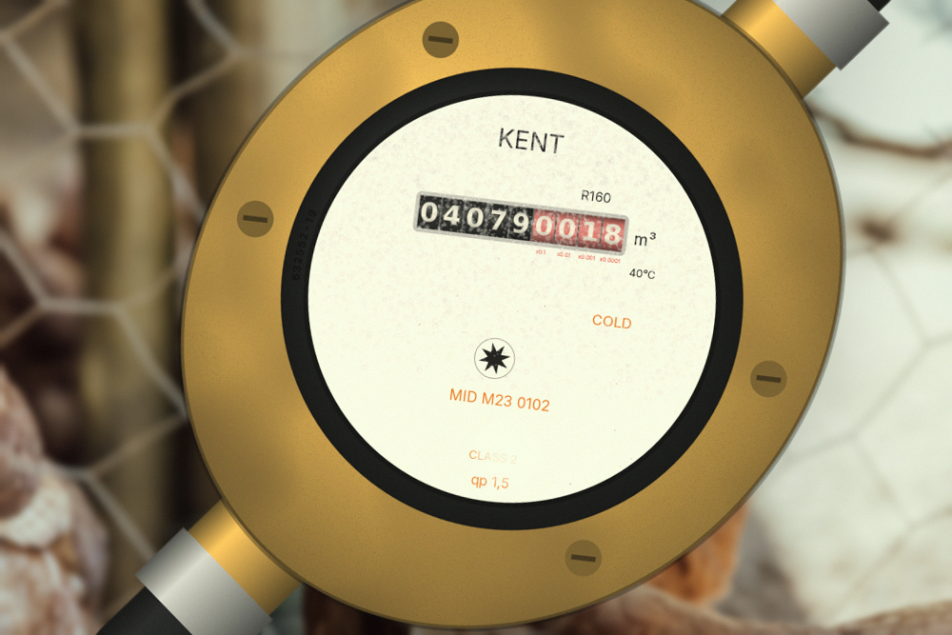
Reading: 4079.0018 m³
